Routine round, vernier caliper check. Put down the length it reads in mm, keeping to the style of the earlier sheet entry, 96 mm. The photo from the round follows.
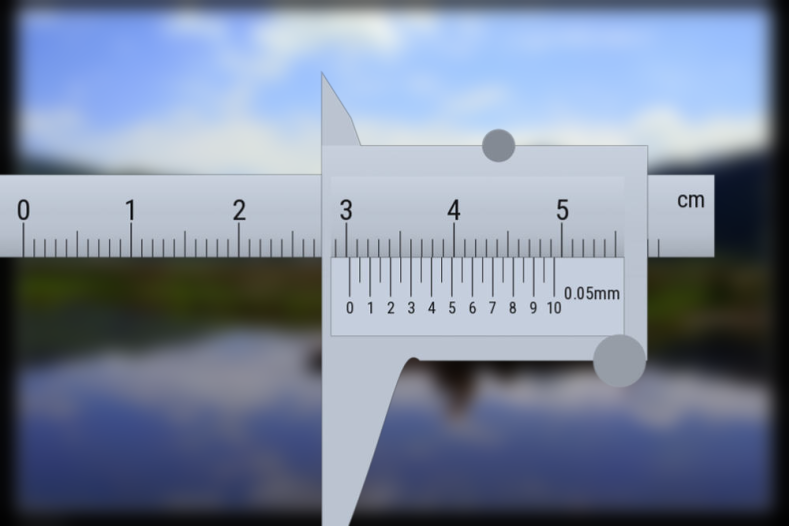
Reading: 30.3 mm
